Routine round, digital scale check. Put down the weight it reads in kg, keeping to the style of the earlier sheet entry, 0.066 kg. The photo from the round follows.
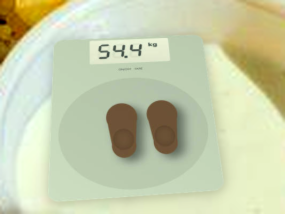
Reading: 54.4 kg
